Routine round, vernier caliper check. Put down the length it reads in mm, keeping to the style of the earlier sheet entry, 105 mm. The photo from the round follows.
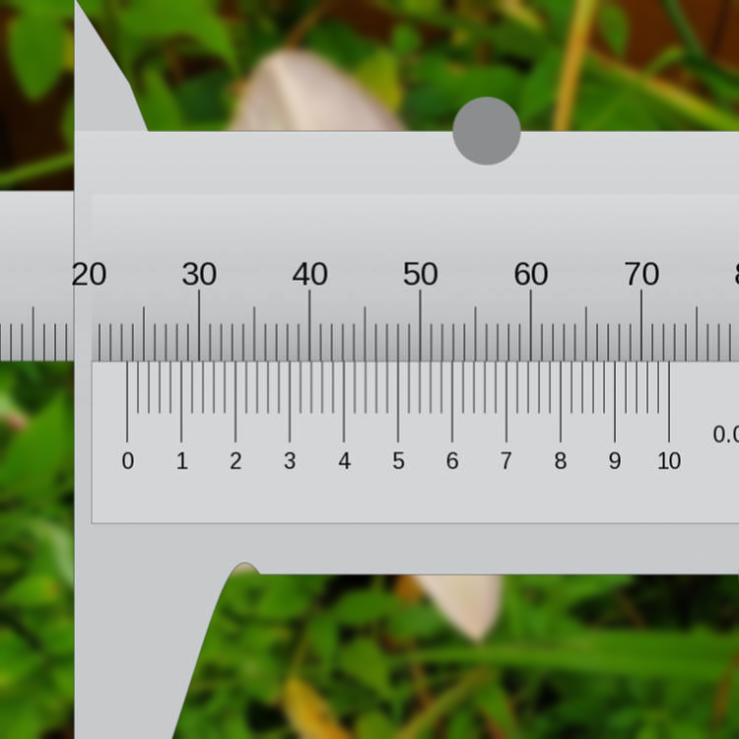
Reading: 23.5 mm
